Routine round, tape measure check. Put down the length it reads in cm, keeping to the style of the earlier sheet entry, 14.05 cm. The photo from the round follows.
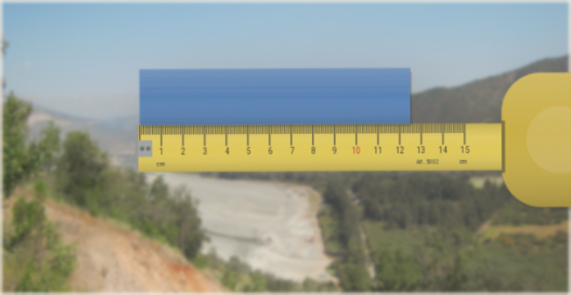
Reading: 12.5 cm
